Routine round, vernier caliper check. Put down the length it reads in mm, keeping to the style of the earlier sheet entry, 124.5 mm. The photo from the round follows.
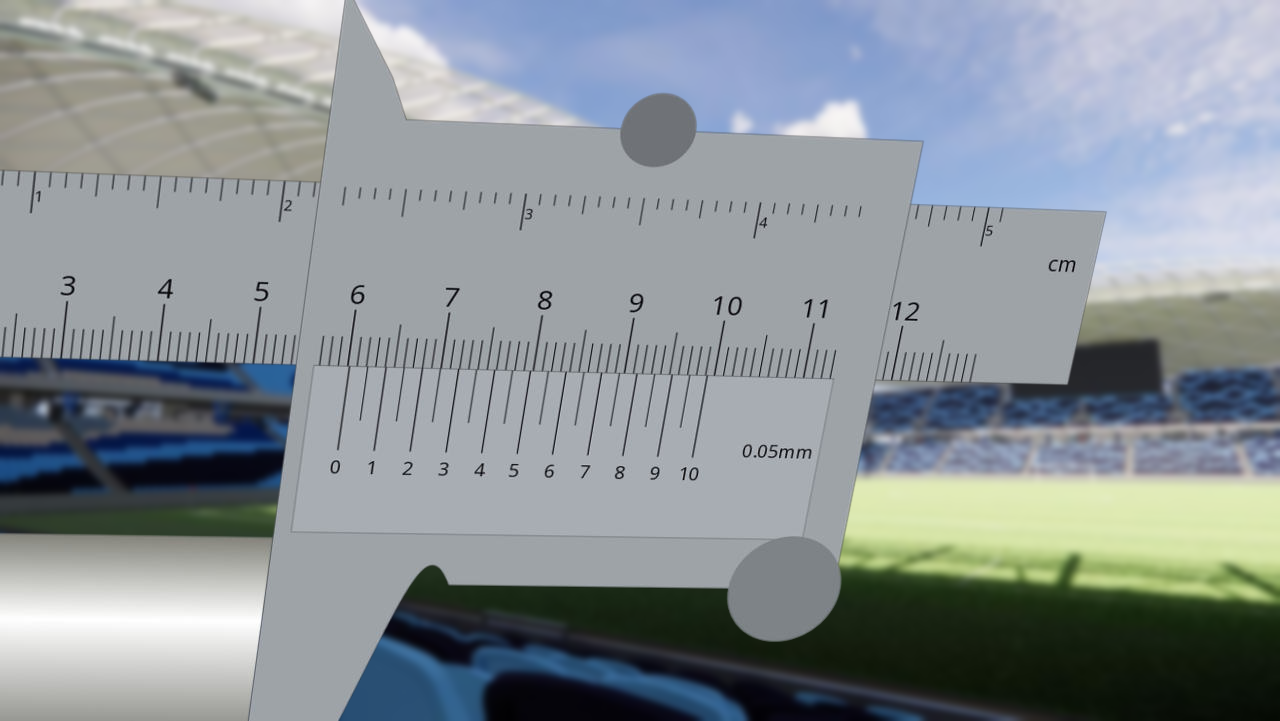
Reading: 60.2 mm
